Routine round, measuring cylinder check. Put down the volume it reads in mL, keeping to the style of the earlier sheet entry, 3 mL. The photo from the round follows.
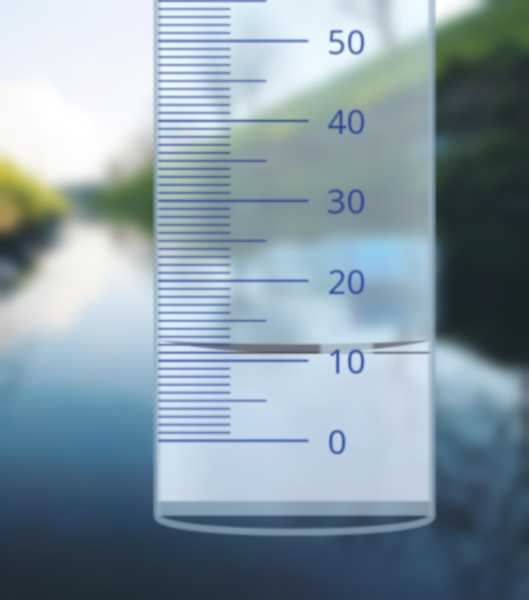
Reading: 11 mL
